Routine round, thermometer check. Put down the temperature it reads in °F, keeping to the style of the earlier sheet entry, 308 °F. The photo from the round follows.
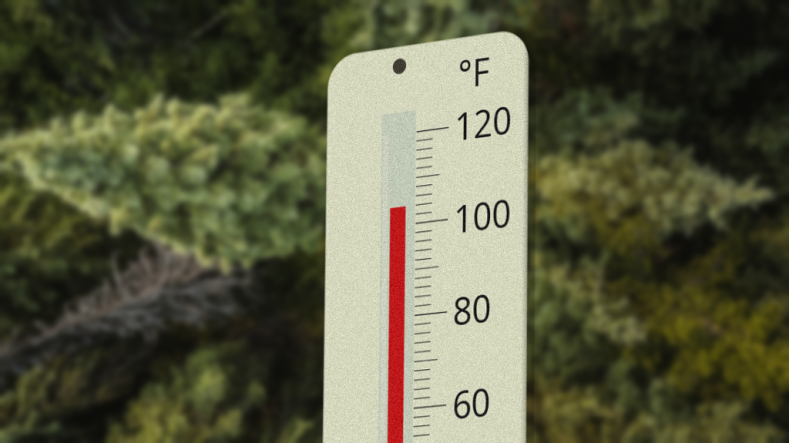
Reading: 104 °F
